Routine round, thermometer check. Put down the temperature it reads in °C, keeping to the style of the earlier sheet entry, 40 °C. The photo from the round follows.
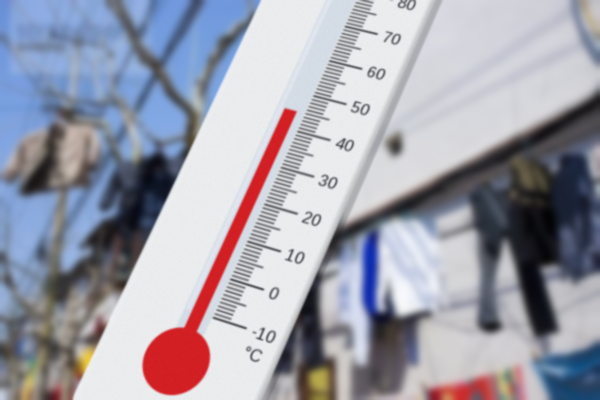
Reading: 45 °C
